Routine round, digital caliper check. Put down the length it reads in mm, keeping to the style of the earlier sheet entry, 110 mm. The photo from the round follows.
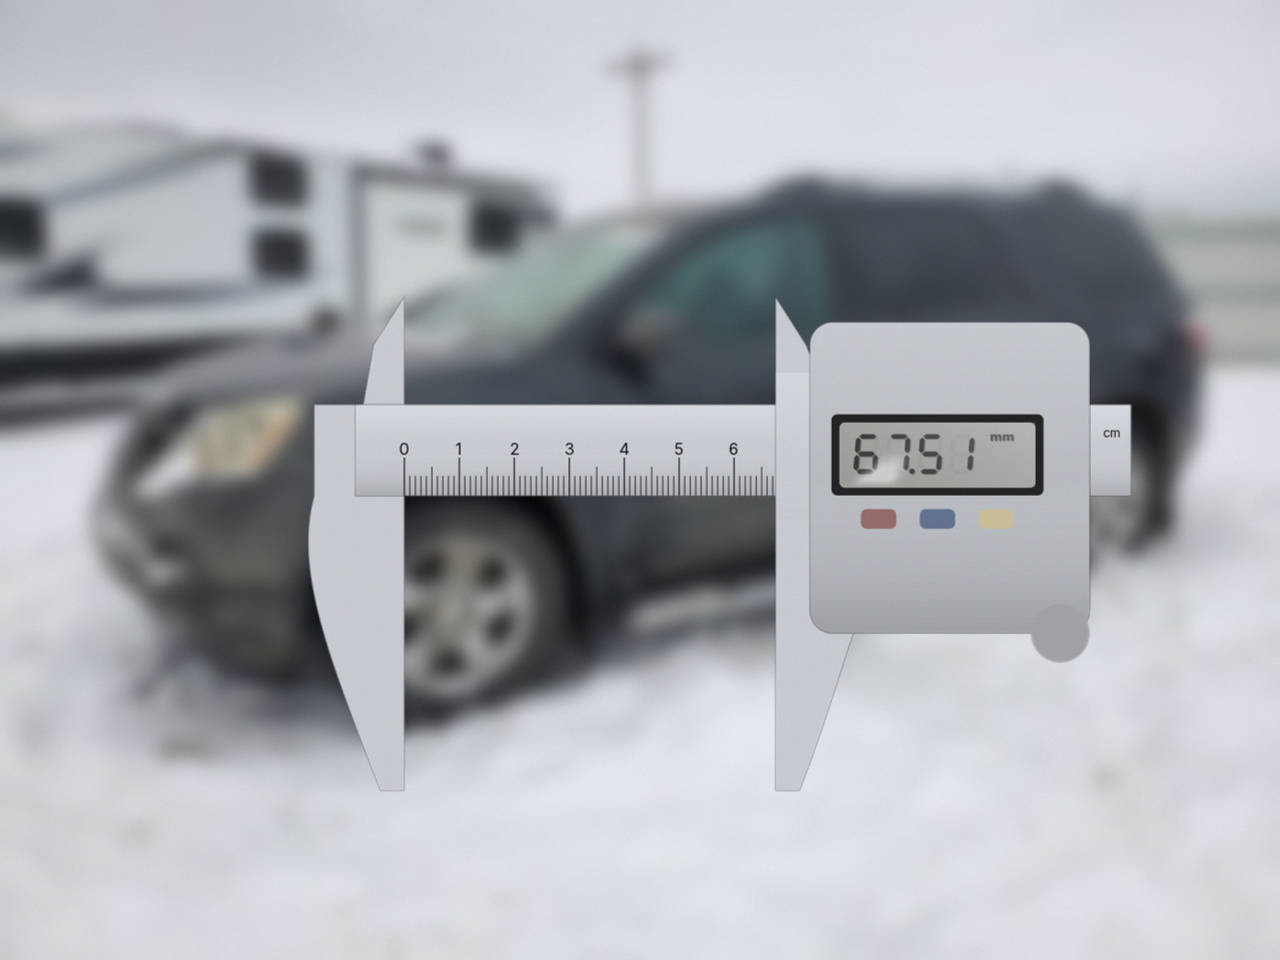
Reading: 67.51 mm
